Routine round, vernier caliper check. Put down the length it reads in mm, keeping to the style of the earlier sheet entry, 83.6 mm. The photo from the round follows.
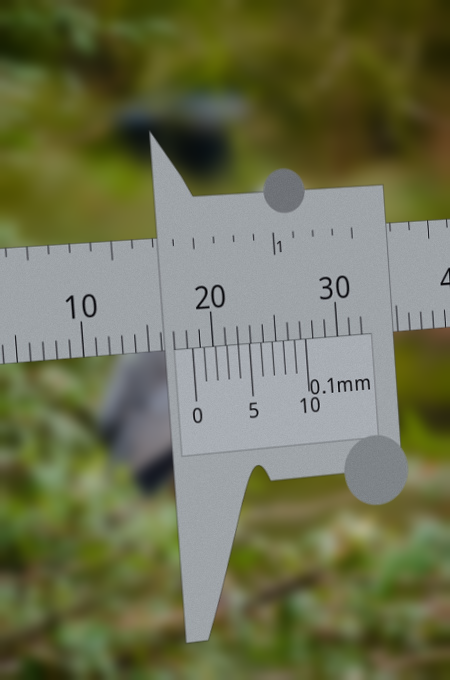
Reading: 18.4 mm
